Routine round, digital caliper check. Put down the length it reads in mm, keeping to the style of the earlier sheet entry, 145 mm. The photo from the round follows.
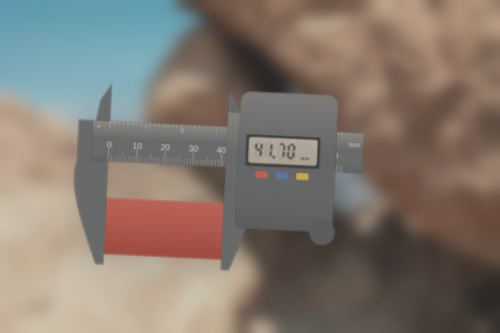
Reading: 41.70 mm
